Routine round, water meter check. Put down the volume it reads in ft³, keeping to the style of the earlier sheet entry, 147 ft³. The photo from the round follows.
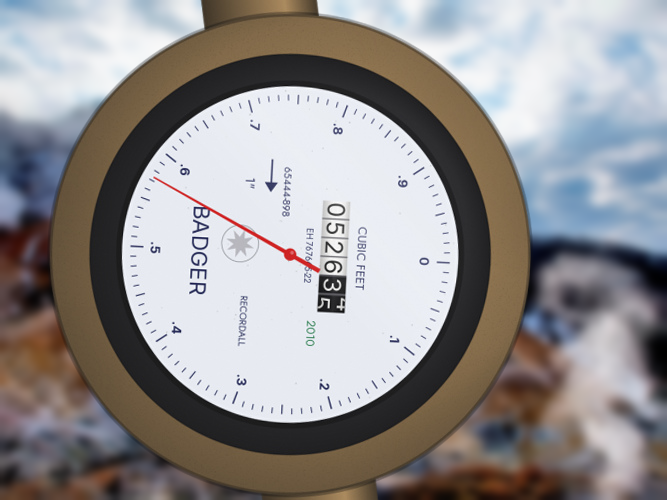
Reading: 52634.57 ft³
